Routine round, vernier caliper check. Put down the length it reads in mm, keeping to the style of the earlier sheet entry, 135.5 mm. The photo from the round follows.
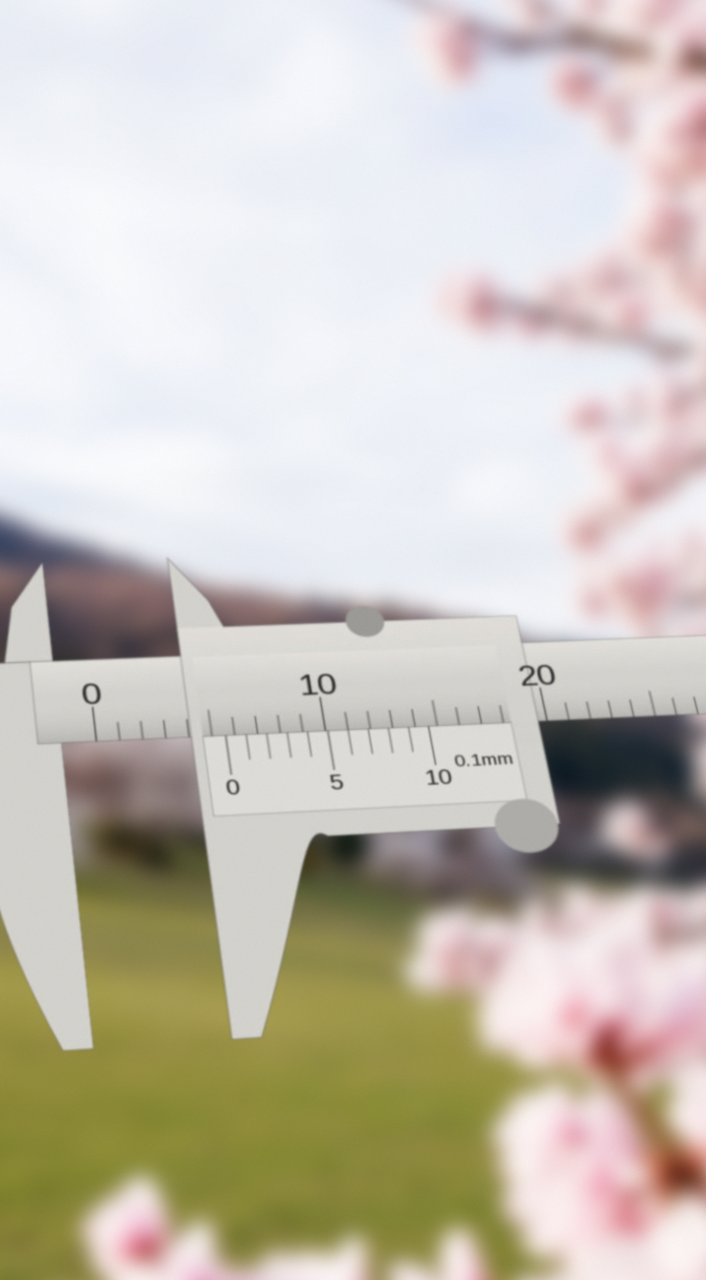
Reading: 5.6 mm
